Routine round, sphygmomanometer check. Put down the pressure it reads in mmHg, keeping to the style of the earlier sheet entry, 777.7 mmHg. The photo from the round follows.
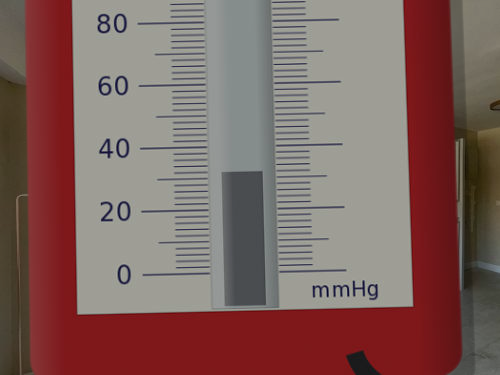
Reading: 32 mmHg
